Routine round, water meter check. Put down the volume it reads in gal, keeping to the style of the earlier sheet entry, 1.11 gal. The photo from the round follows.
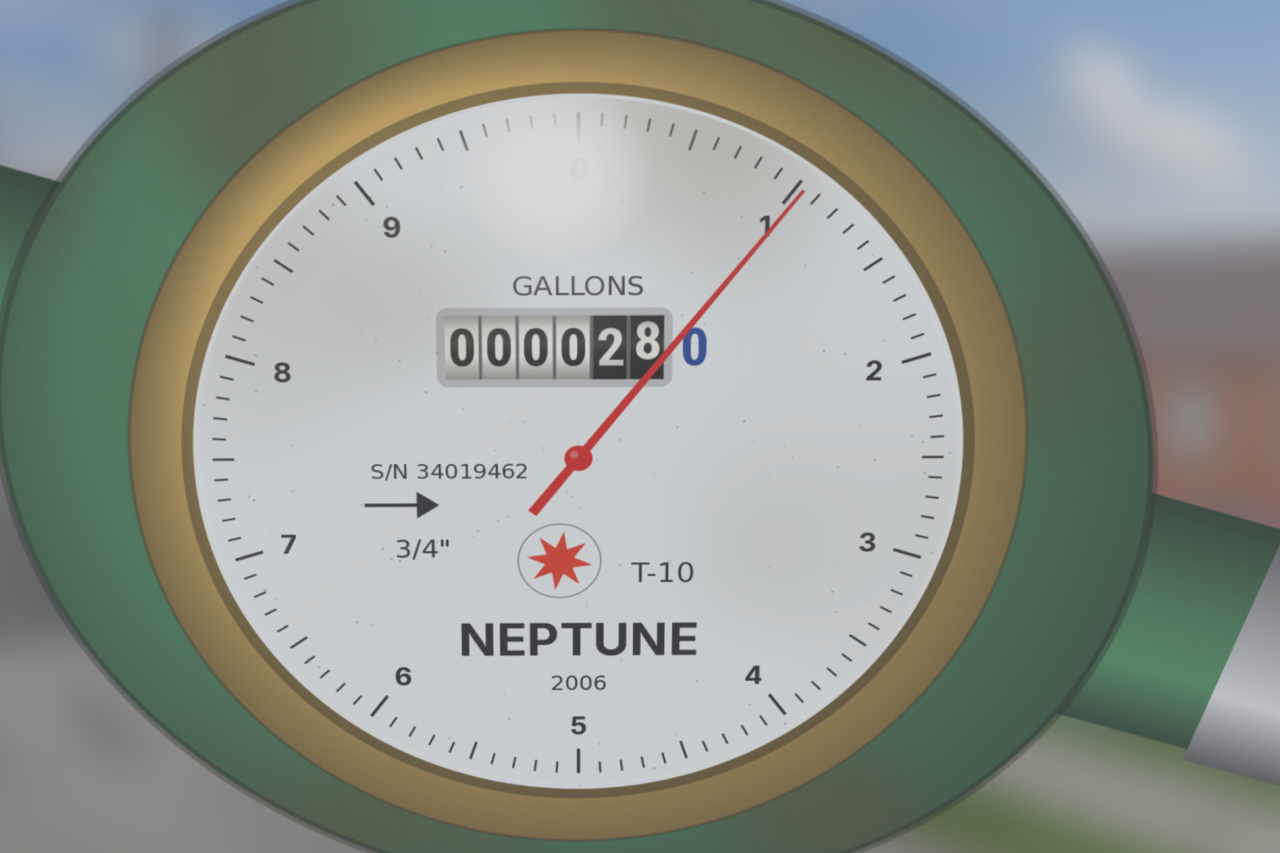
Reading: 281.0 gal
